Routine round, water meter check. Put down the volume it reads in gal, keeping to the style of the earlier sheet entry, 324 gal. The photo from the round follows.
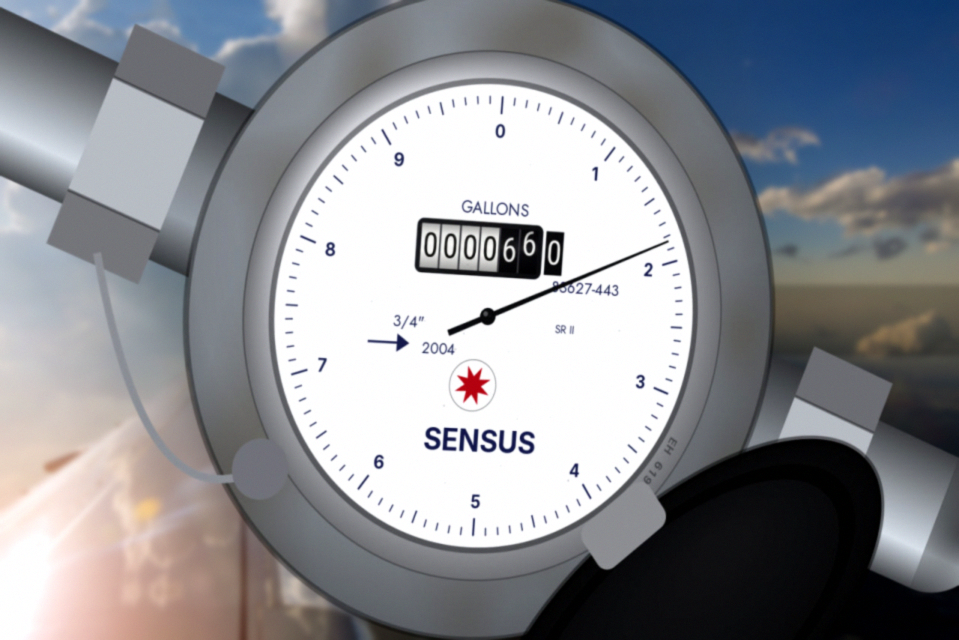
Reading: 661.8 gal
